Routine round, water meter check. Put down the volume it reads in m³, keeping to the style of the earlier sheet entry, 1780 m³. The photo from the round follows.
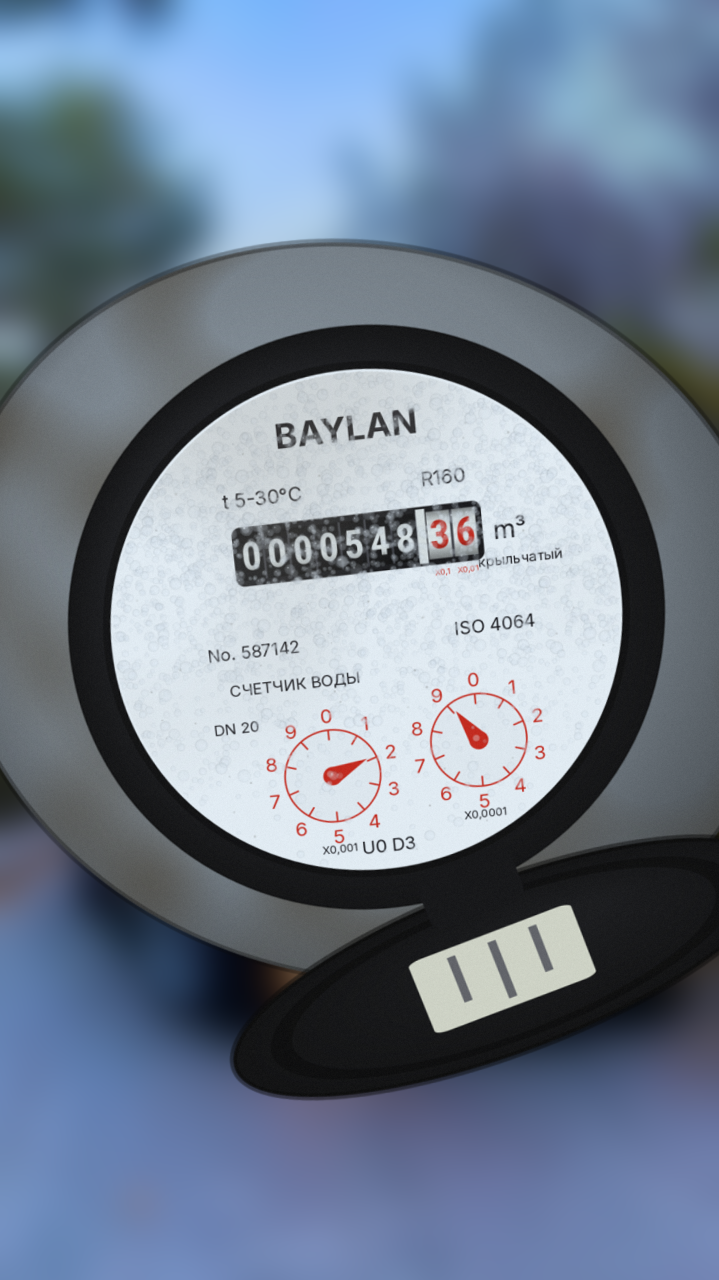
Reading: 548.3619 m³
